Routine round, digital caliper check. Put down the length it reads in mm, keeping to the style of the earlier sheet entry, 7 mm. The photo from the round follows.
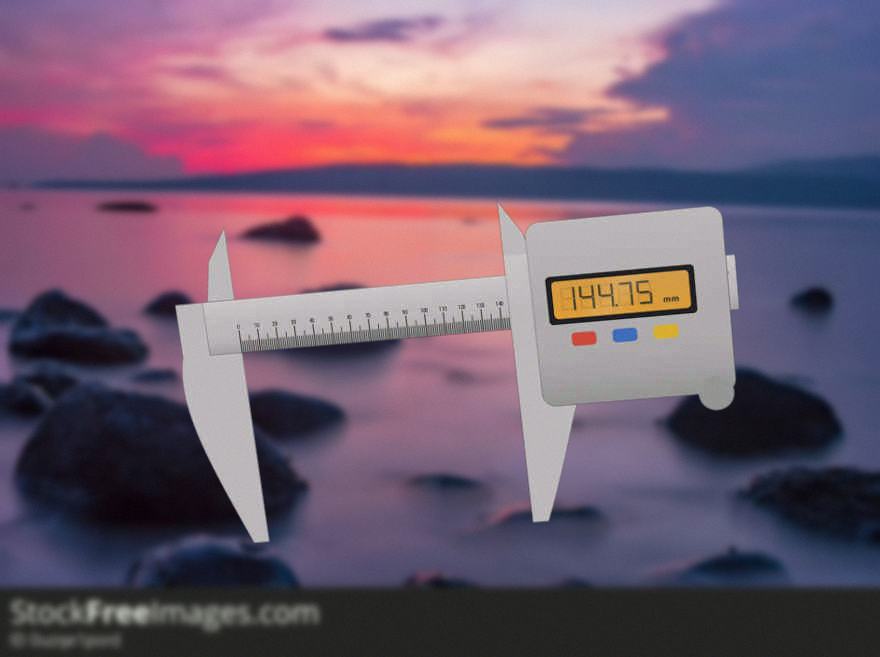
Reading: 144.75 mm
